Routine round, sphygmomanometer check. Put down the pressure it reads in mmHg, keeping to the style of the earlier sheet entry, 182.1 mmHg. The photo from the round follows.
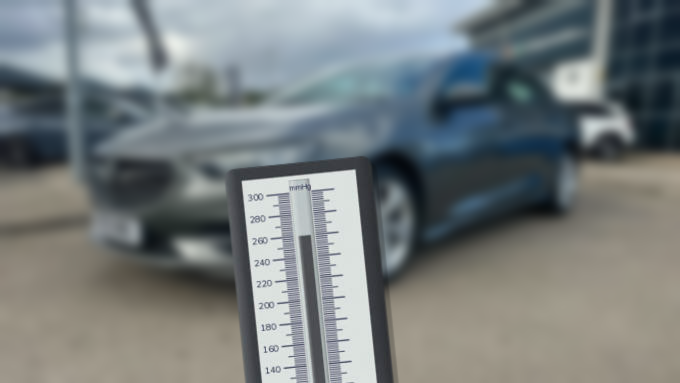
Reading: 260 mmHg
